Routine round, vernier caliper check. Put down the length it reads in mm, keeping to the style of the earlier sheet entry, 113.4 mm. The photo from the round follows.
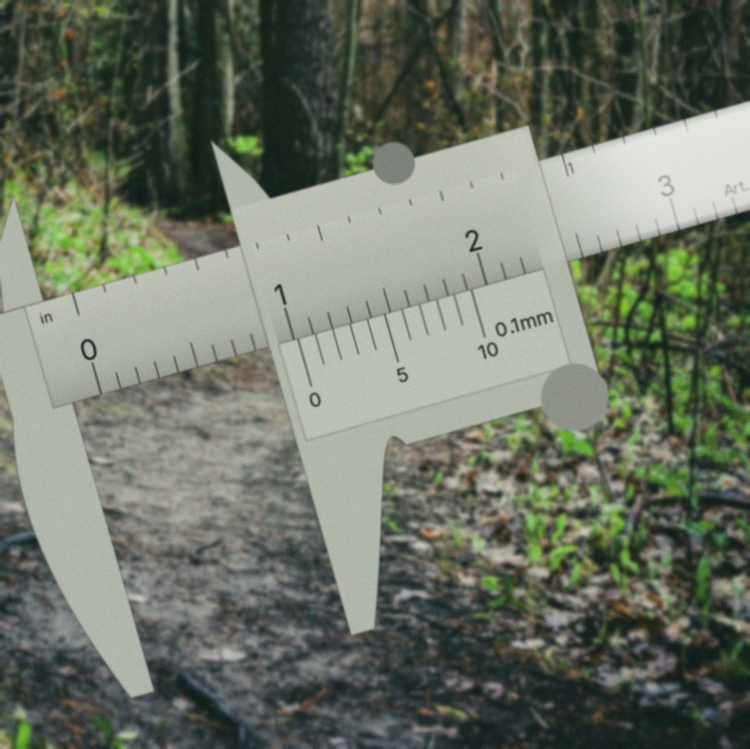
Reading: 10.2 mm
